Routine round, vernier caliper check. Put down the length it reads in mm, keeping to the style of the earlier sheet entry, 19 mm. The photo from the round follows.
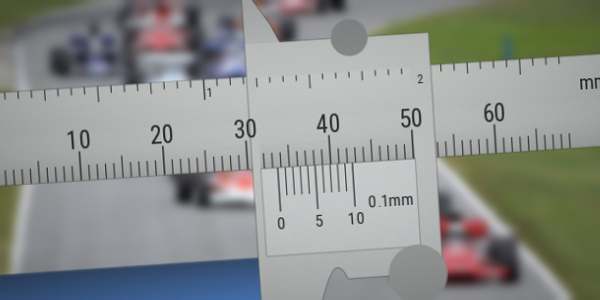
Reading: 33.6 mm
